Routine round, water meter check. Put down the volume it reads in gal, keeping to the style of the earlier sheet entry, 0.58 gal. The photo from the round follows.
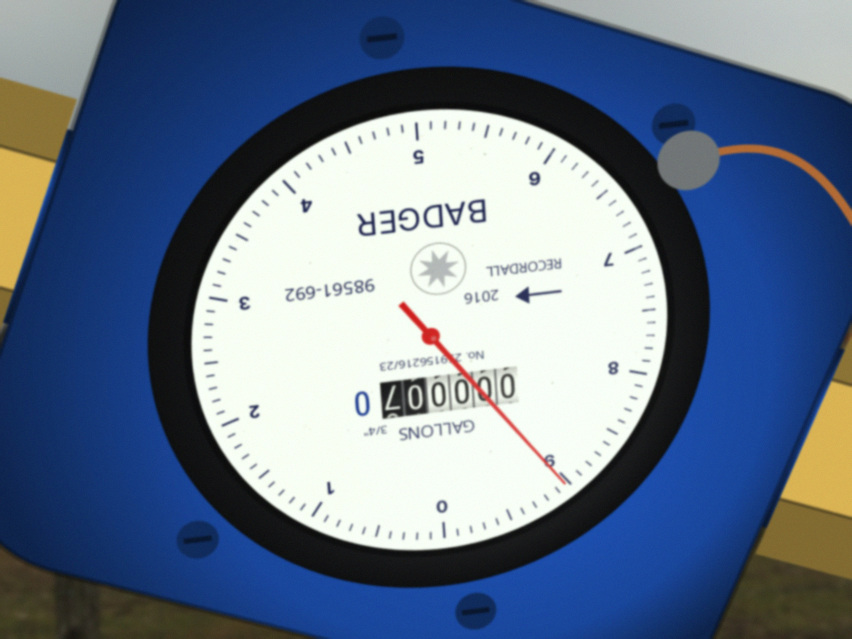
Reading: 69.0 gal
